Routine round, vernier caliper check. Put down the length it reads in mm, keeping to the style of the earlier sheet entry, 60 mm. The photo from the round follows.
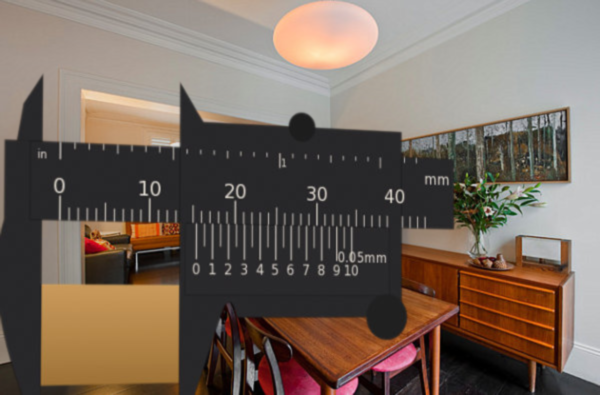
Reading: 15.4 mm
